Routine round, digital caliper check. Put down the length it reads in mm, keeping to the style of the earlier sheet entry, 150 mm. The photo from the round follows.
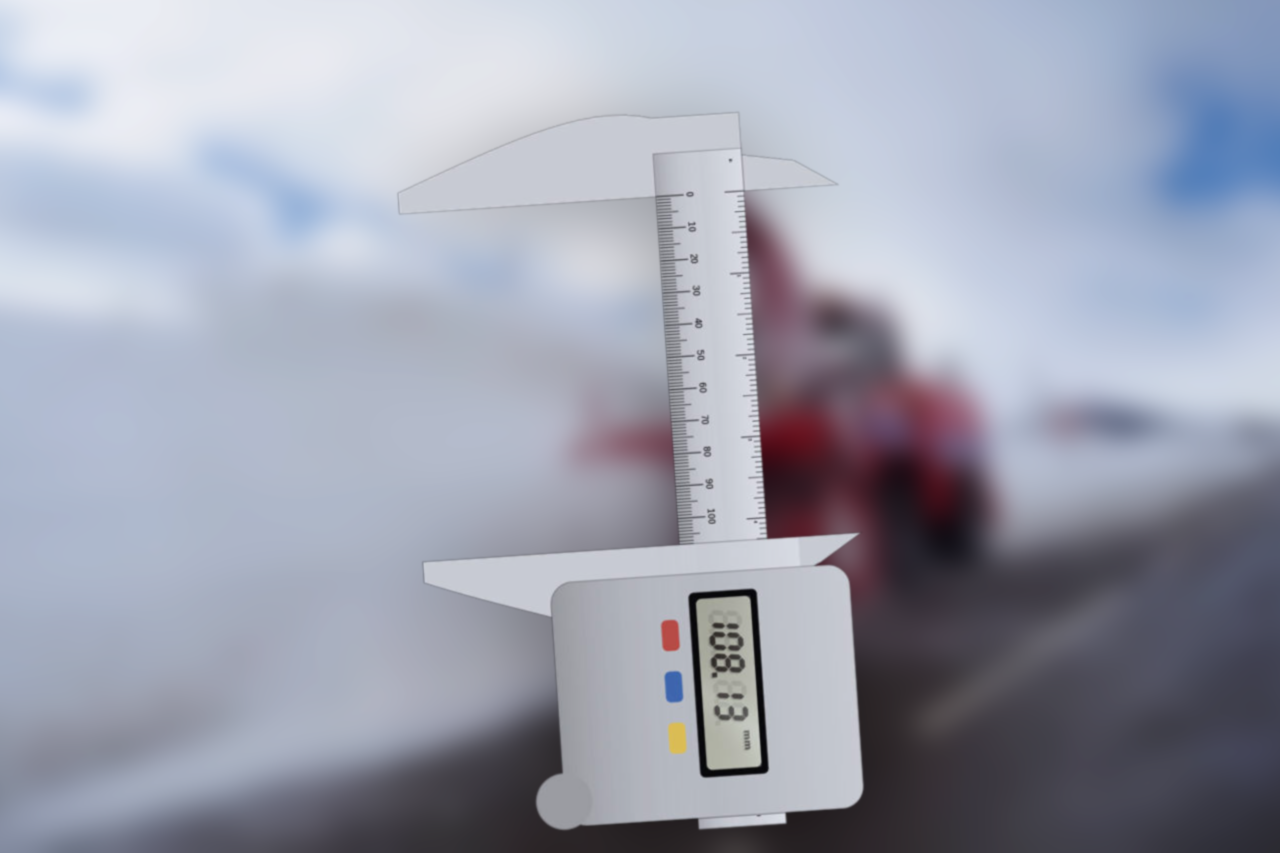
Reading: 108.13 mm
